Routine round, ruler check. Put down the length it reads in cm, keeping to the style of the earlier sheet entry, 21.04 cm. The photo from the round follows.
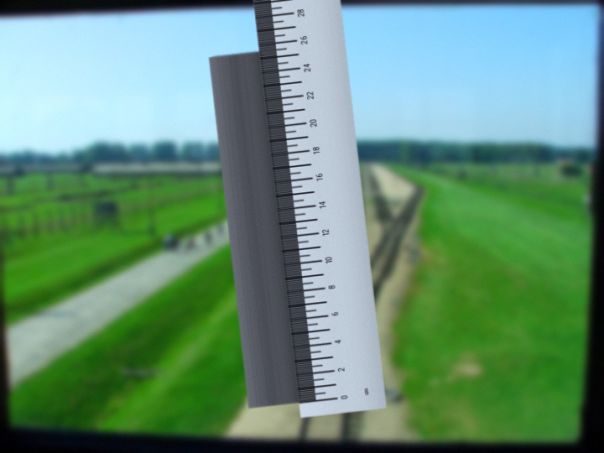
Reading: 25.5 cm
